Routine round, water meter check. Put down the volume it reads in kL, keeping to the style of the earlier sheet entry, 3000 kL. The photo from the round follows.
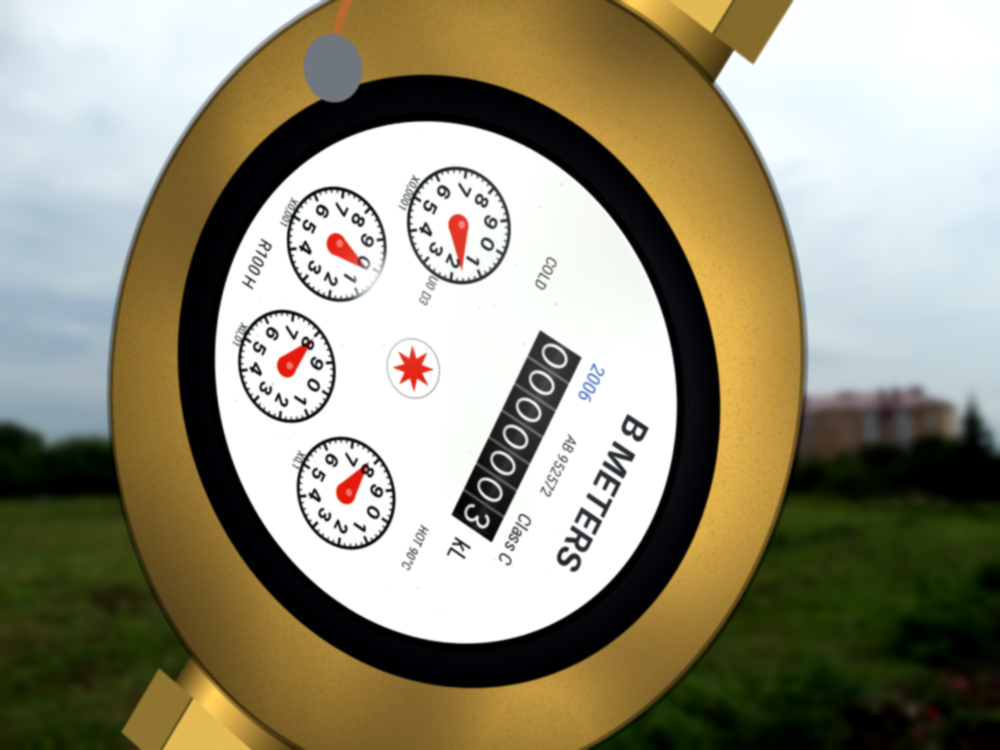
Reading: 3.7801 kL
